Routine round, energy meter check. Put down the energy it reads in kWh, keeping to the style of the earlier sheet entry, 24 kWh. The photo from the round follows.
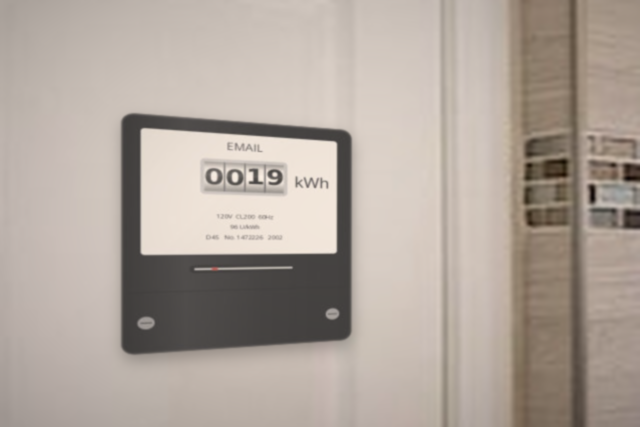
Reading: 19 kWh
